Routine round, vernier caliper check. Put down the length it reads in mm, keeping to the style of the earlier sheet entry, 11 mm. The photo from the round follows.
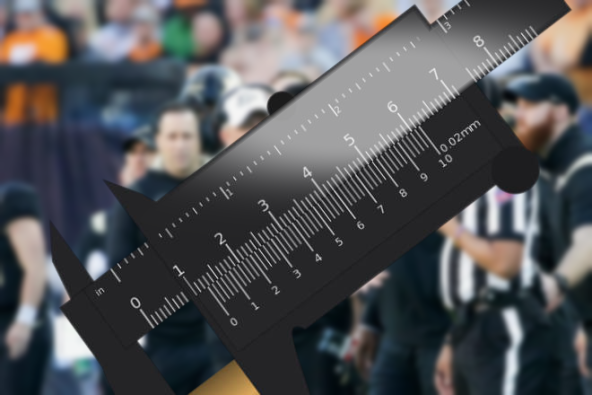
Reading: 12.6 mm
